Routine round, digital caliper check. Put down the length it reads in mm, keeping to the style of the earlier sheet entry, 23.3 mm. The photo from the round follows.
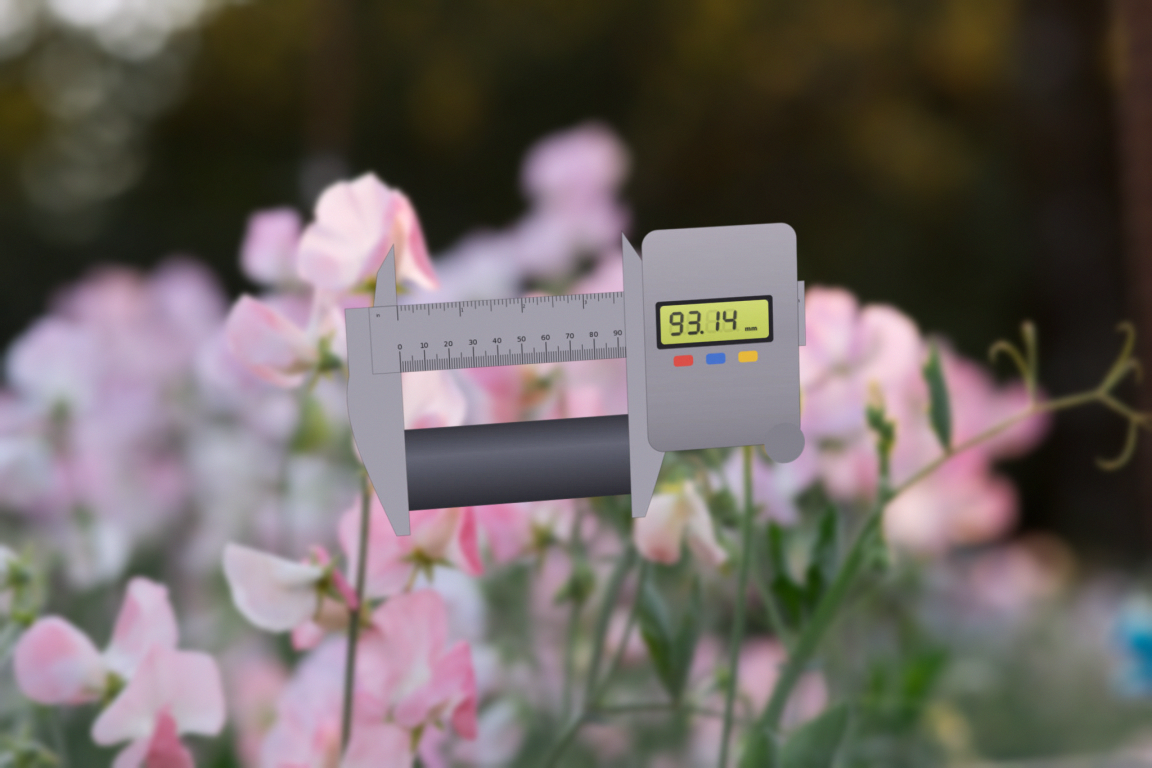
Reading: 93.14 mm
